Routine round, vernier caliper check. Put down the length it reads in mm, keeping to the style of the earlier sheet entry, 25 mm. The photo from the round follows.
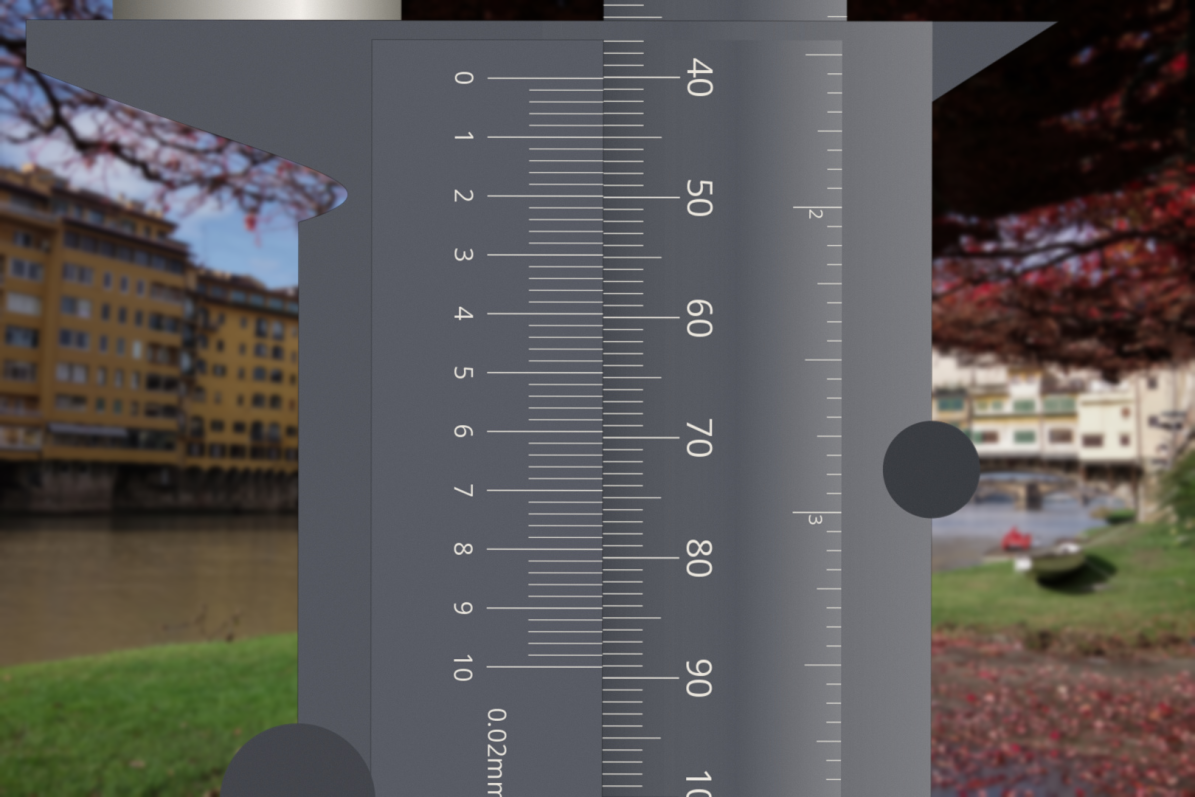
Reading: 40.1 mm
